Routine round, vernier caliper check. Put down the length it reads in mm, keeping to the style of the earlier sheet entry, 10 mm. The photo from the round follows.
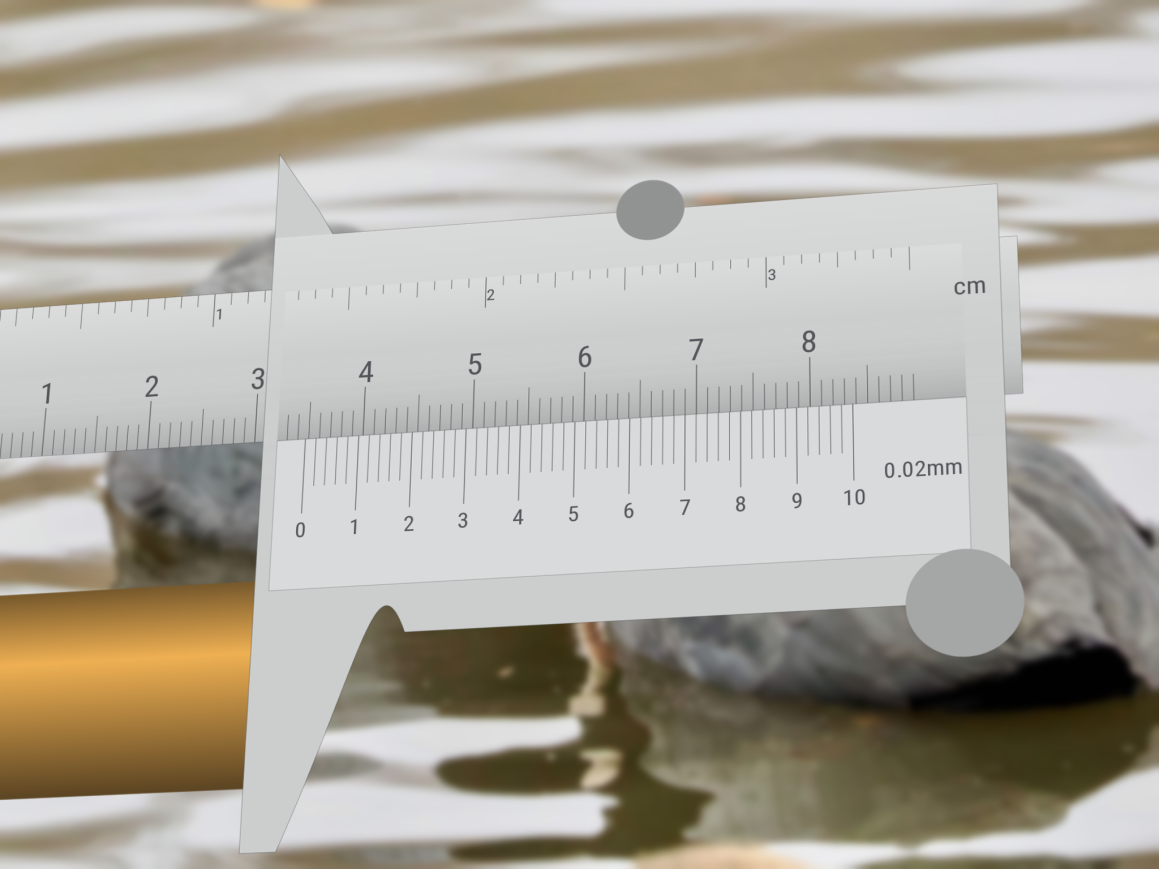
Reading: 34.7 mm
